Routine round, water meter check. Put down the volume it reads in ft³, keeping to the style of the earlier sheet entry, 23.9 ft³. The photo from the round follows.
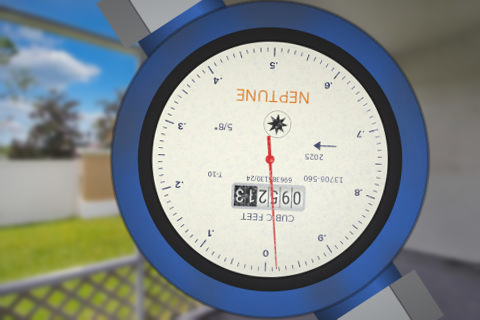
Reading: 95212.98 ft³
